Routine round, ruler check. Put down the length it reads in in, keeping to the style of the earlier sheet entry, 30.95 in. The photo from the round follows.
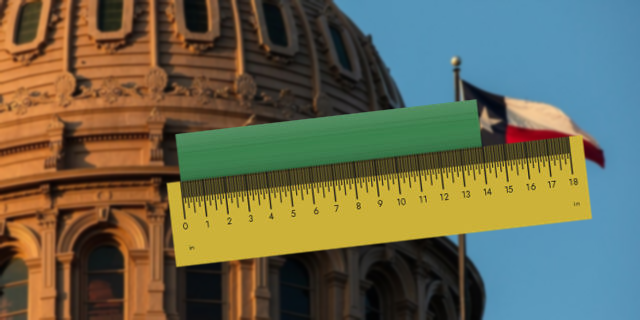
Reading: 14 in
